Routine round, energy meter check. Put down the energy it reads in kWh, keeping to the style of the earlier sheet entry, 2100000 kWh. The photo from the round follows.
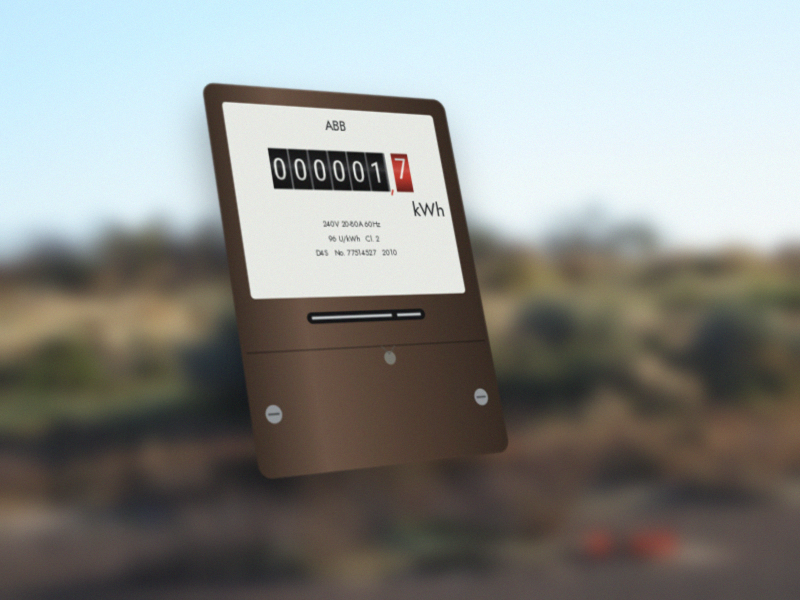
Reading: 1.7 kWh
